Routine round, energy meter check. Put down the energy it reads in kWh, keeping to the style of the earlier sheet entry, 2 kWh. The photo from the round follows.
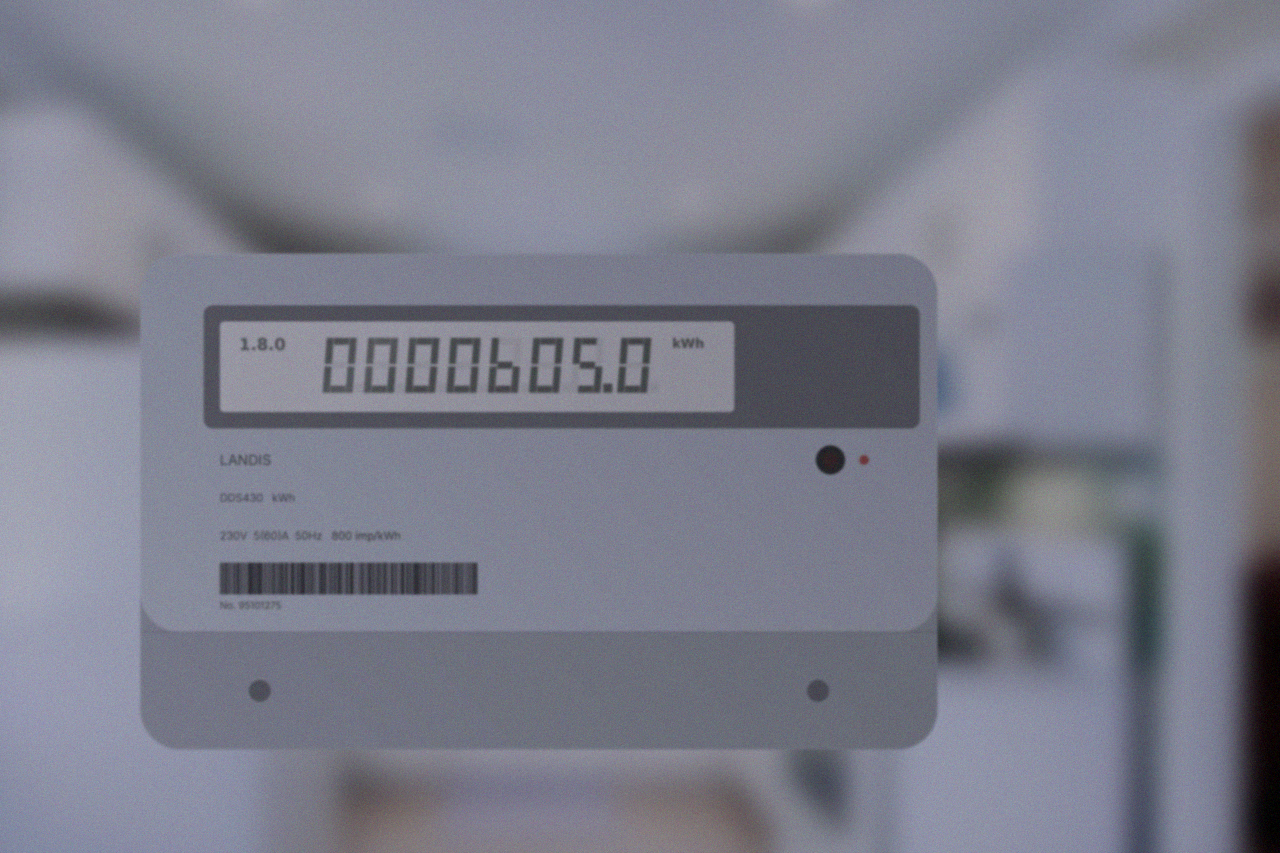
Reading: 605.0 kWh
